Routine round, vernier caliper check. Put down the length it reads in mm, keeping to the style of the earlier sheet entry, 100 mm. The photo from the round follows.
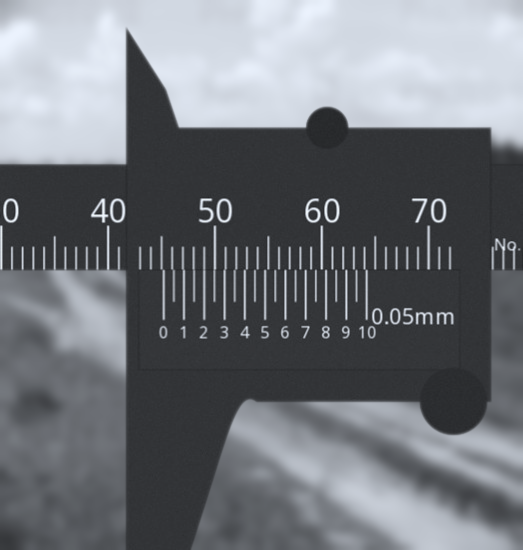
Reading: 45.2 mm
